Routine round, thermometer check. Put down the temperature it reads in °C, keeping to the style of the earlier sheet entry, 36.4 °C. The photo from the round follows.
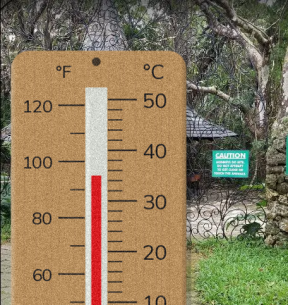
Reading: 35 °C
